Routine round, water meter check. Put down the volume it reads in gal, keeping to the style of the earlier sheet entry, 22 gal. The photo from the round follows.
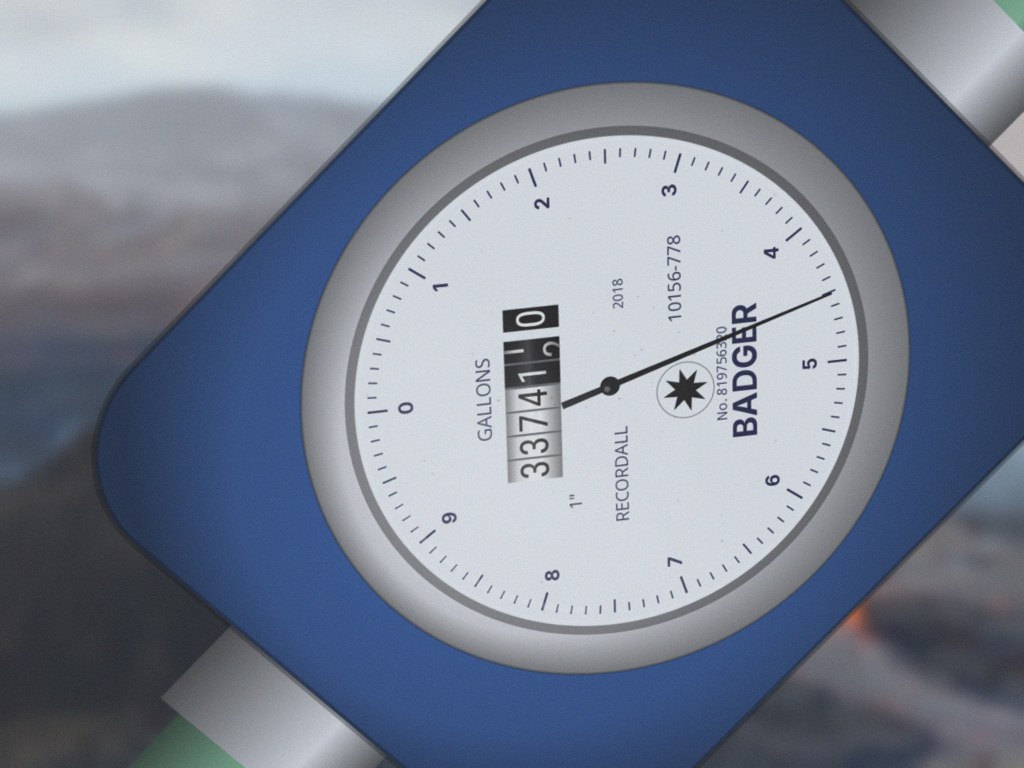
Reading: 3374114.5 gal
